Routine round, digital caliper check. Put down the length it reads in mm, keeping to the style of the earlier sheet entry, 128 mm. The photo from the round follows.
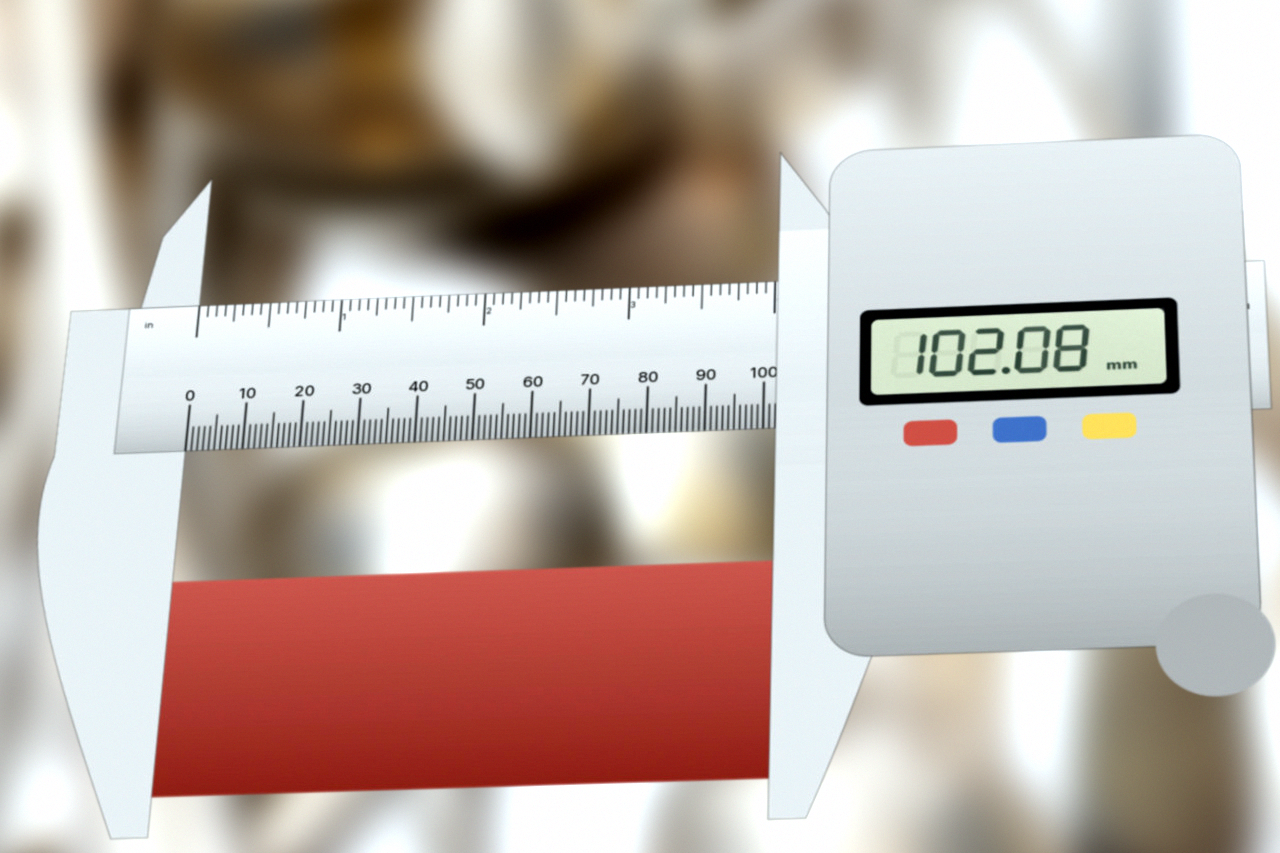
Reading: 102.08 mm
